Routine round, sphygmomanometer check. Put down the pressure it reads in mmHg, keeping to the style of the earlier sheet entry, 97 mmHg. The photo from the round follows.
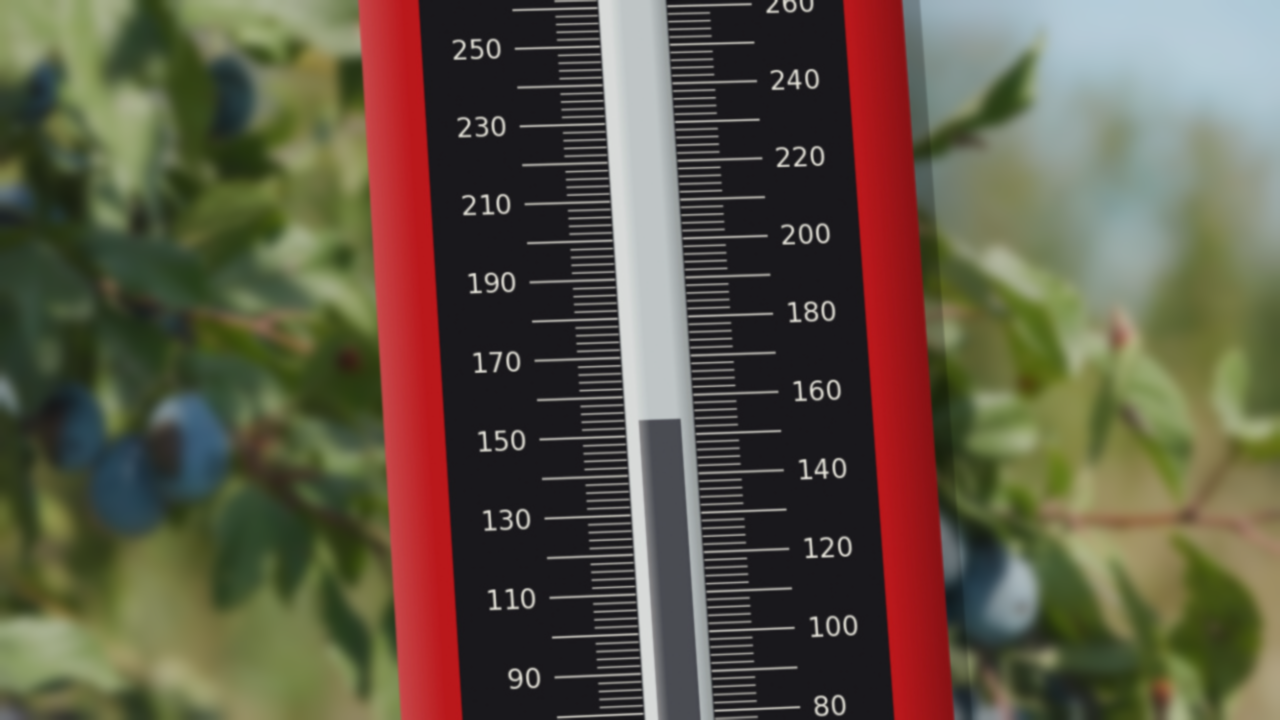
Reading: 154 mmHg
